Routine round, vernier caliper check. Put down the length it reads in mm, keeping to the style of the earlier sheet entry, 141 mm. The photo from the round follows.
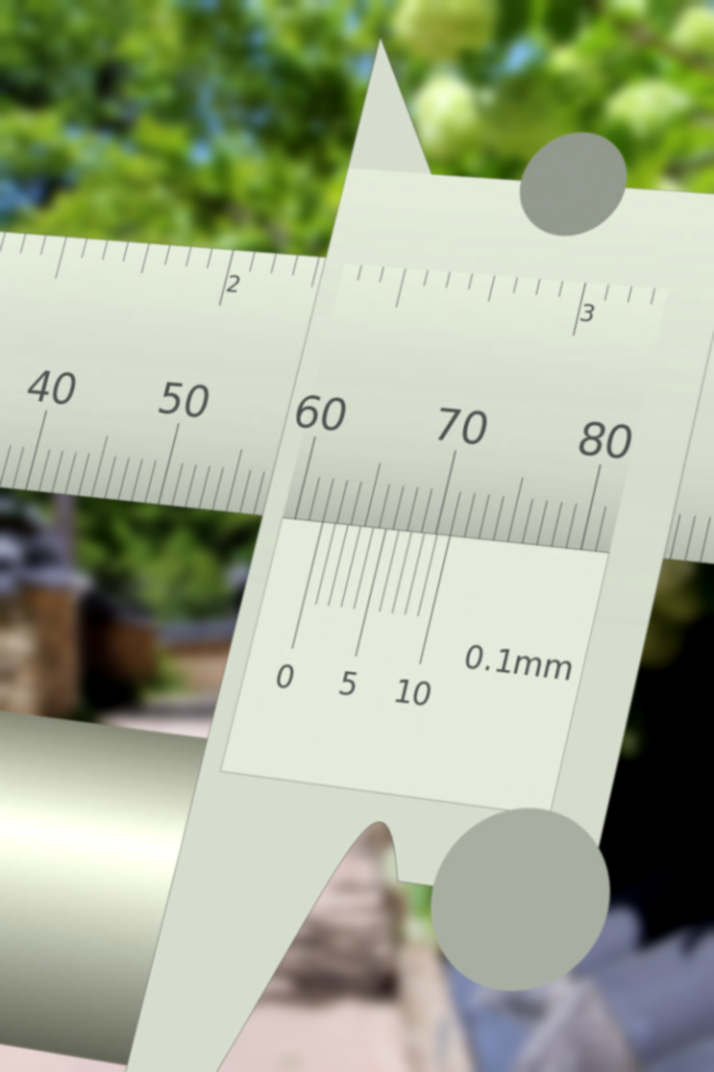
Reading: 62.0 mm
